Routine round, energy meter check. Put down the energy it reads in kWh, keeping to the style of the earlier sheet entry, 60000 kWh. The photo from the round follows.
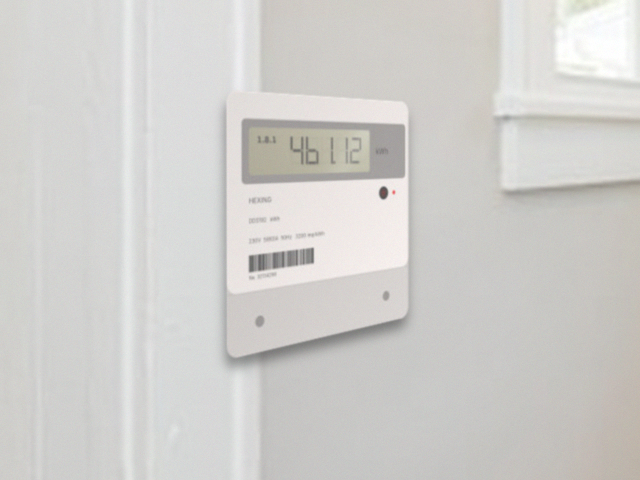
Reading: 461.12 kWh
